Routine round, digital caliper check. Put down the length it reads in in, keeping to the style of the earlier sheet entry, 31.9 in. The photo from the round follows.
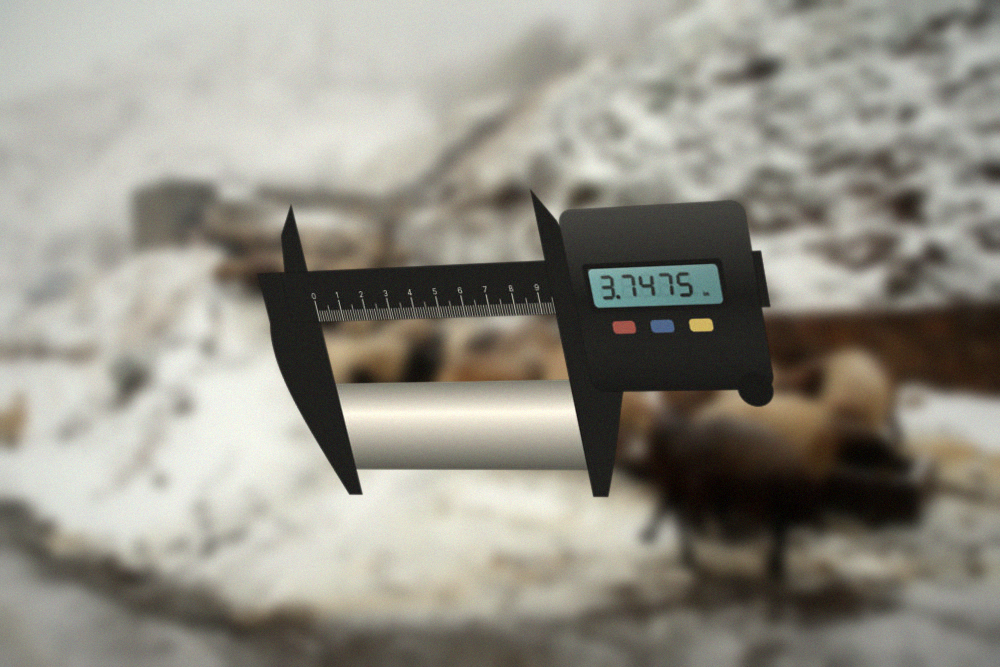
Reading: 3.7475 in
